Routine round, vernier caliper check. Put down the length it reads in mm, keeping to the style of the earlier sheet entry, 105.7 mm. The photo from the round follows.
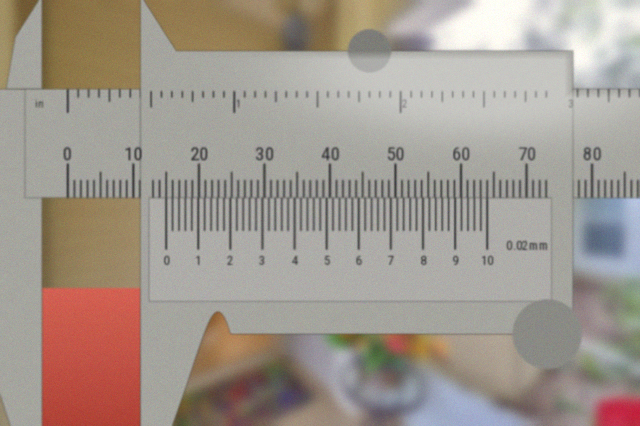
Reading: 15.0 mm
